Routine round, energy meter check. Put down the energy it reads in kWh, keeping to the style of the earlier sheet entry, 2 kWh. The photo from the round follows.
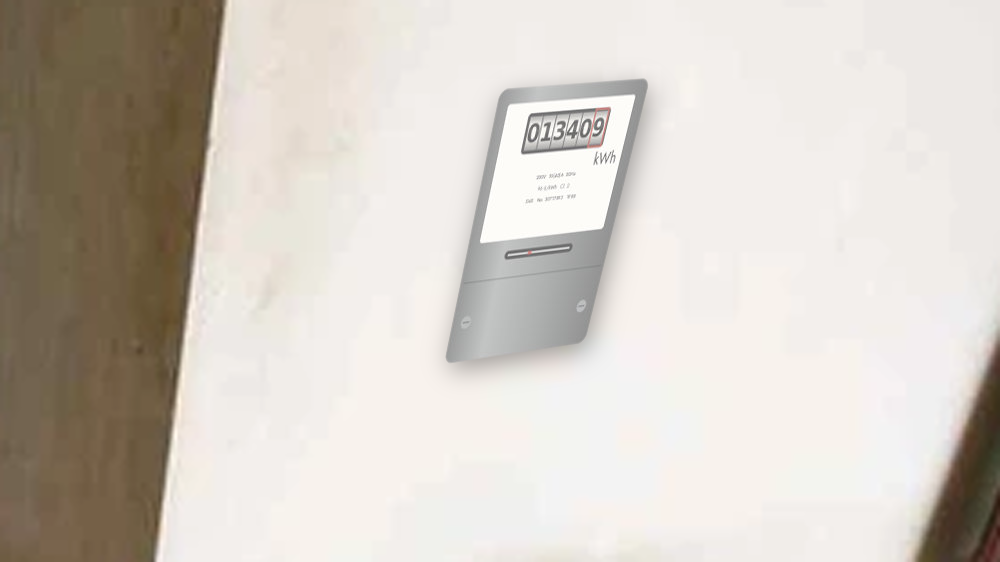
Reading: 1340.9 kWh
